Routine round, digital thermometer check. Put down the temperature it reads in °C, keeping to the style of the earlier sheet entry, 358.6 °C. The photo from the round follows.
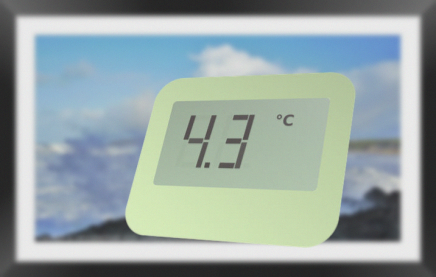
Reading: 4.3 °C
